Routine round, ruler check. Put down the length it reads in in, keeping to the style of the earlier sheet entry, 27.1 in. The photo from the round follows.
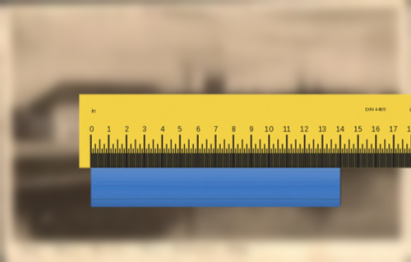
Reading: 14 in
